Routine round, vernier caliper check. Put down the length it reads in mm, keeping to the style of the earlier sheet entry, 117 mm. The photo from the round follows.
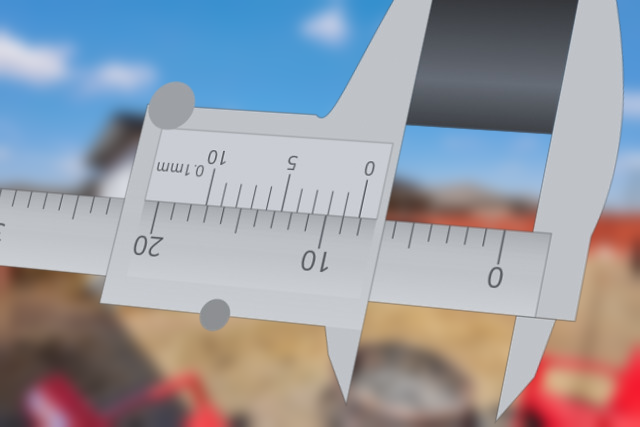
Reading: 8.1 mm
